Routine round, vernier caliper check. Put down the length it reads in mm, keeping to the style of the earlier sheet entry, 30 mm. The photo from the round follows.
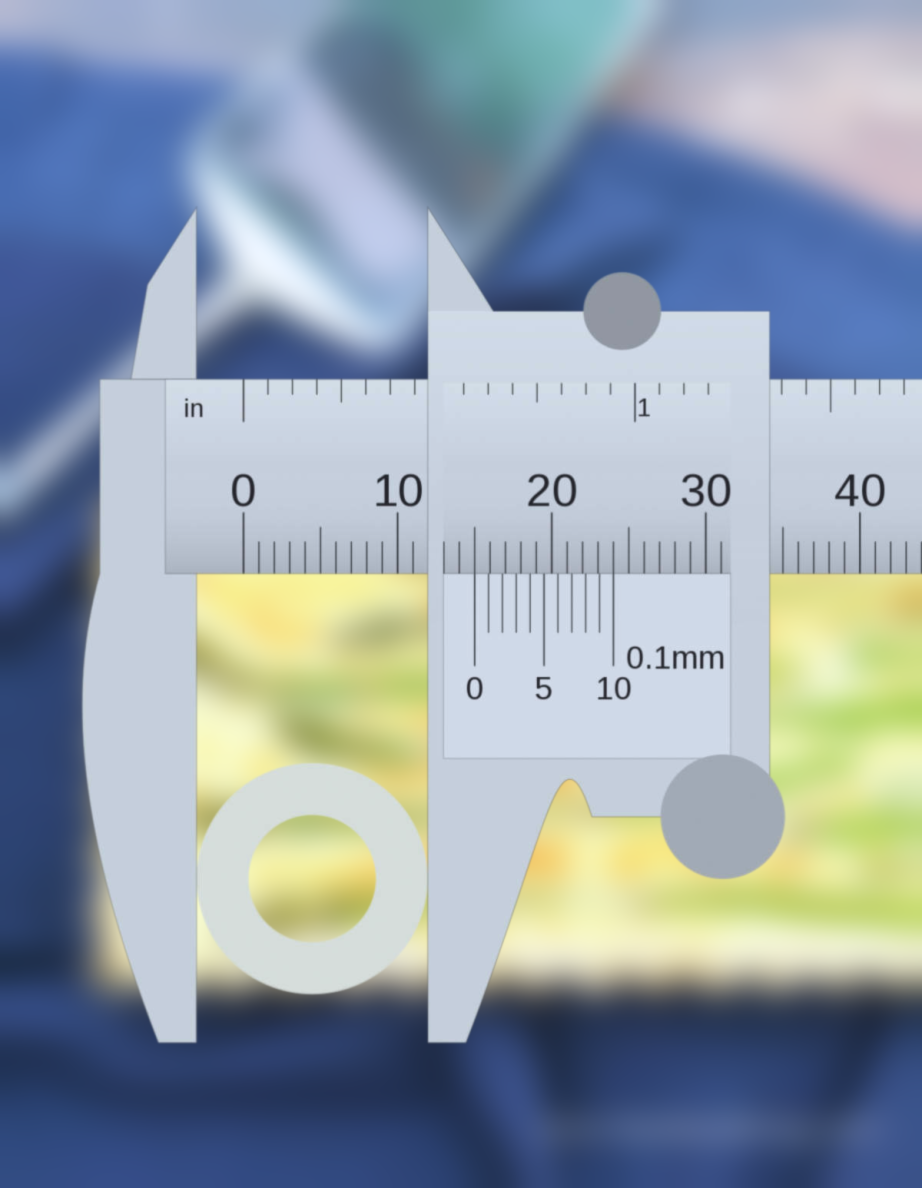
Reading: 15.0 mm
